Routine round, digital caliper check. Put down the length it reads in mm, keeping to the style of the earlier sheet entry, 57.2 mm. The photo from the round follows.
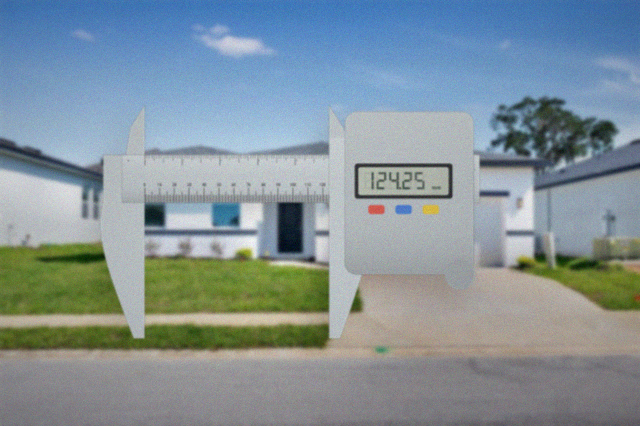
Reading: 124.25 mm
